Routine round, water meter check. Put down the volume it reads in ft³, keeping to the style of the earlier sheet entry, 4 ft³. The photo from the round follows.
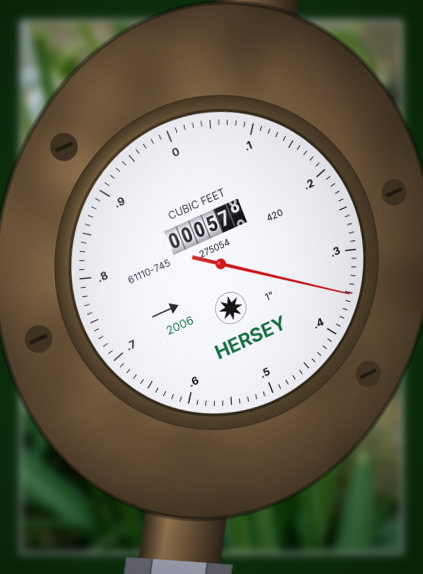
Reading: 578.35 ft³
